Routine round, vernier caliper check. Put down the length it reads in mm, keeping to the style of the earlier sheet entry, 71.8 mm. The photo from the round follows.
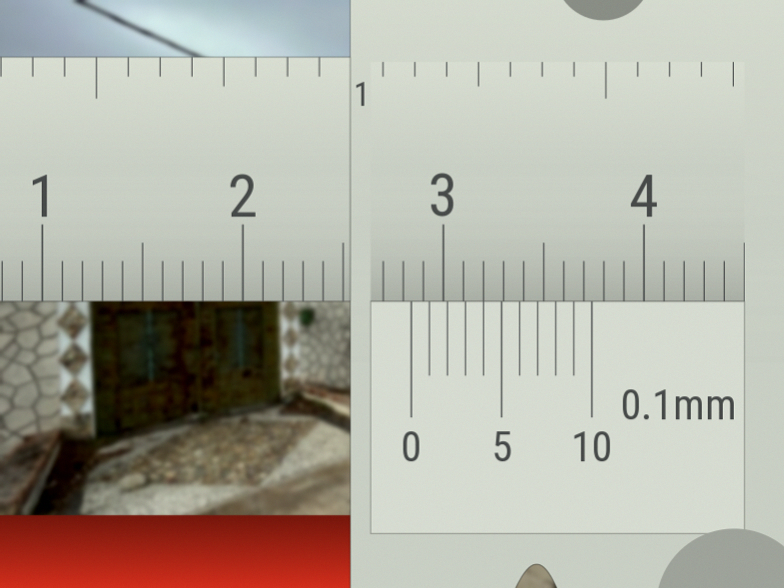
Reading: 28.4 mm
